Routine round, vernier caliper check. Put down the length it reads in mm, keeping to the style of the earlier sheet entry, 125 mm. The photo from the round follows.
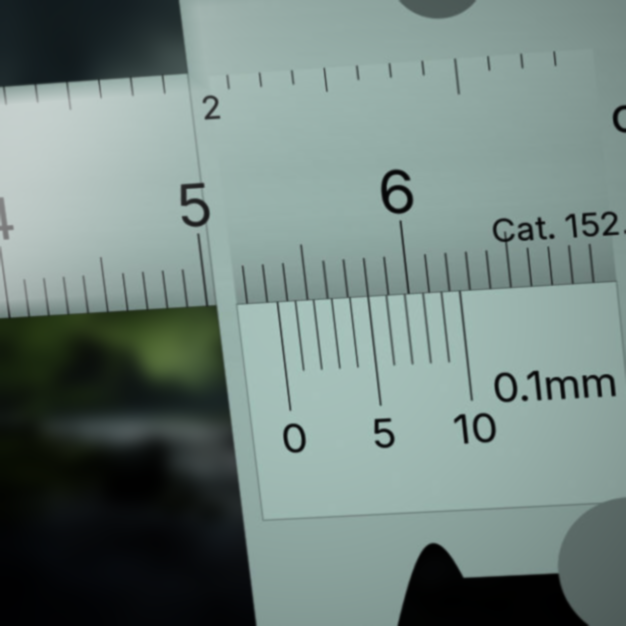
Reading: 53.5 mm
